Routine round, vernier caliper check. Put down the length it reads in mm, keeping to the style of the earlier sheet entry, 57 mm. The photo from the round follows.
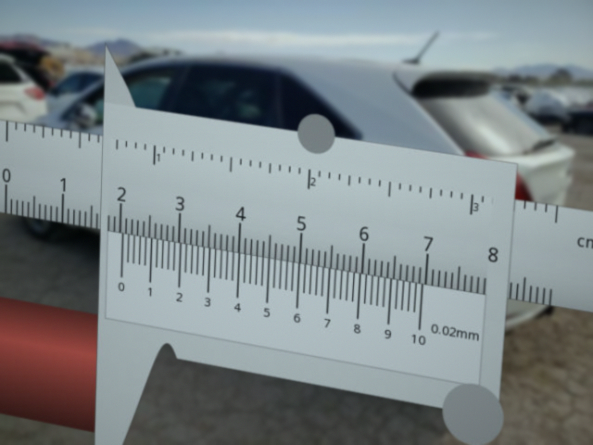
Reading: 20.5 mm
